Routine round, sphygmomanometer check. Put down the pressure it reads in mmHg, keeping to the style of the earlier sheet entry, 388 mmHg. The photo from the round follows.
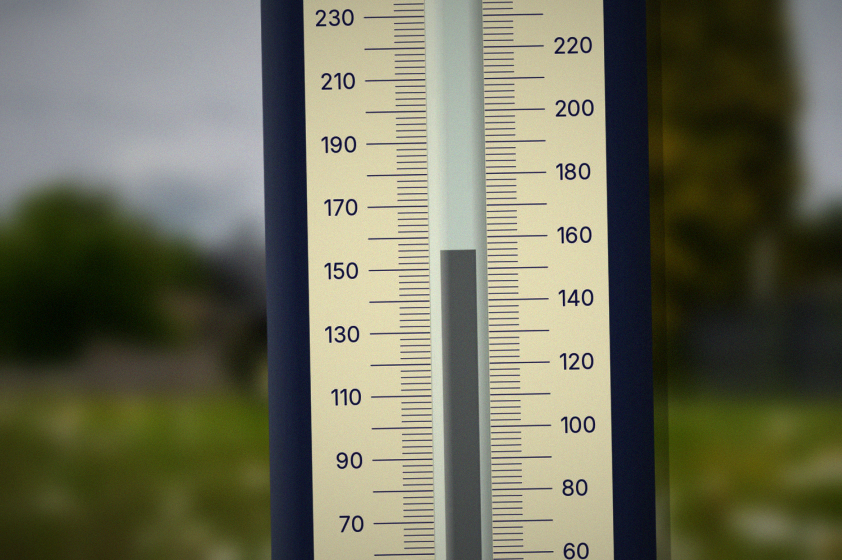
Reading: 156 mmHg
